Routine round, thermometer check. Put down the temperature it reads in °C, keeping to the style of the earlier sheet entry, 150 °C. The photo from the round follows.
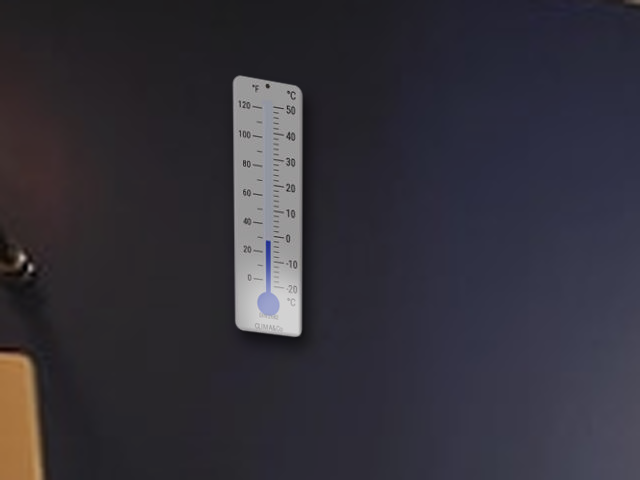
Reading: -2 °C
